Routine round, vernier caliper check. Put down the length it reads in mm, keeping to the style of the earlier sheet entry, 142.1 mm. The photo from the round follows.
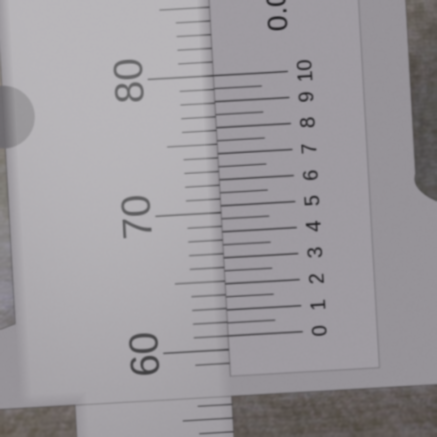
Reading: 61.0 mm
